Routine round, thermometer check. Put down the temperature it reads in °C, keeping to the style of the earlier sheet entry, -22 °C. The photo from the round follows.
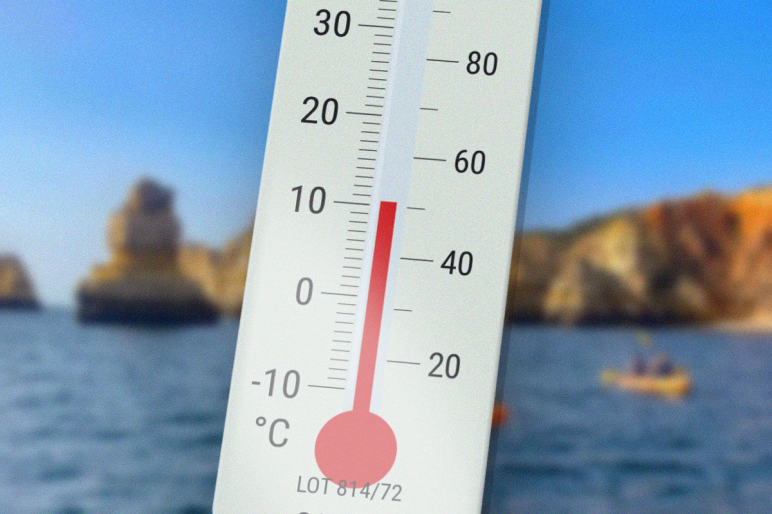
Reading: 10.5 °C
